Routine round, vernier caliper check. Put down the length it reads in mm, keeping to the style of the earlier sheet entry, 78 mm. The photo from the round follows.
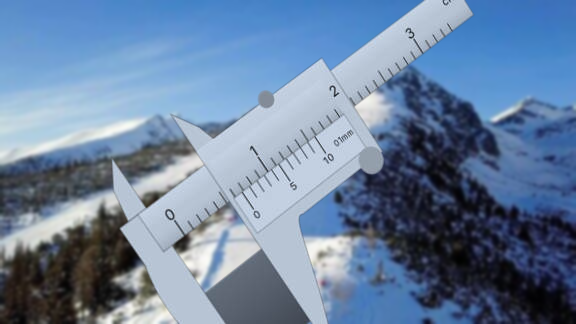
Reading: 6.8 mm
